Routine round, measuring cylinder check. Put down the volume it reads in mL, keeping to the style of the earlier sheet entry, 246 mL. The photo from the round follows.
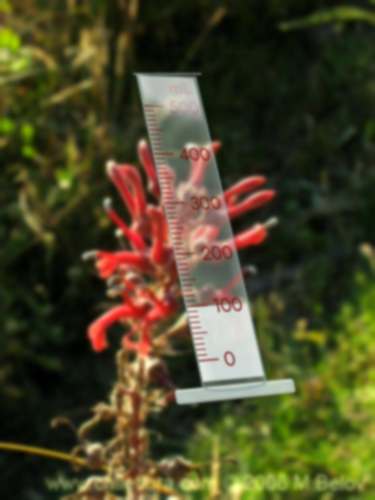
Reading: 100 mL
